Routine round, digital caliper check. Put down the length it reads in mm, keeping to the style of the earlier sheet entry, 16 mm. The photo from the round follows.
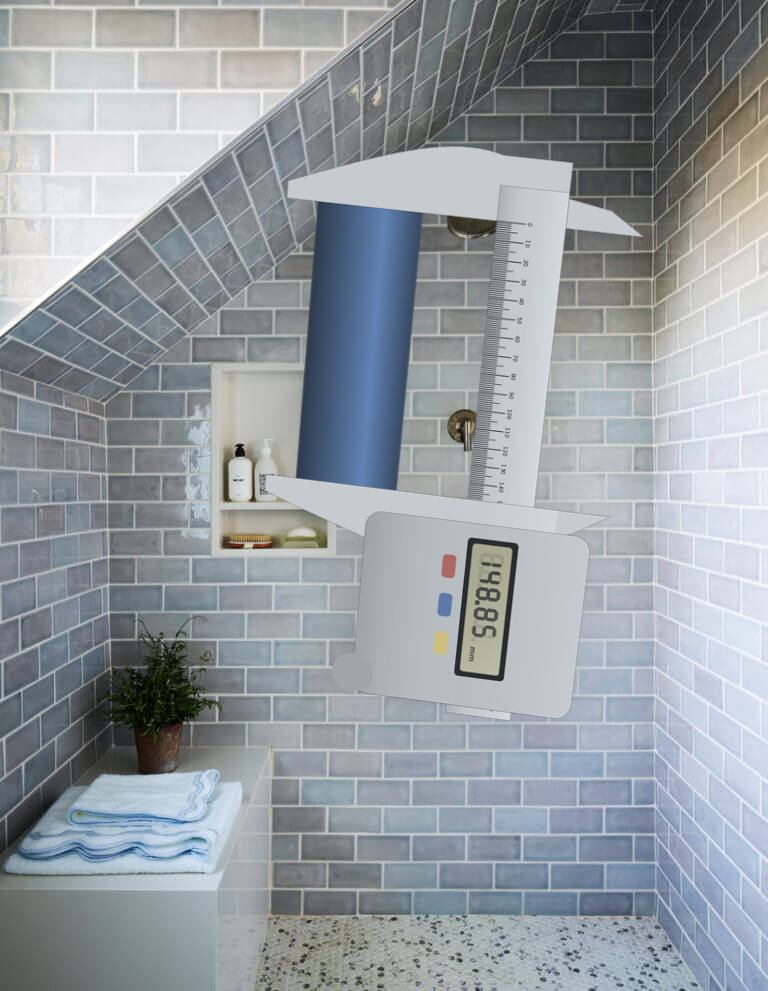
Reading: 148.85 mm
